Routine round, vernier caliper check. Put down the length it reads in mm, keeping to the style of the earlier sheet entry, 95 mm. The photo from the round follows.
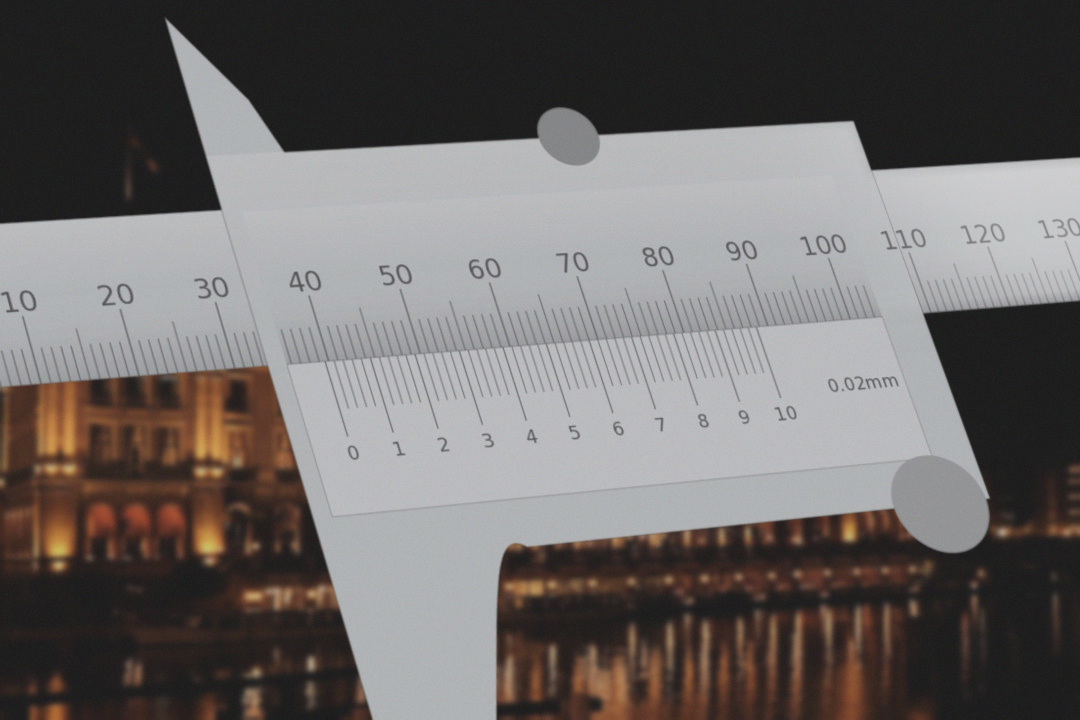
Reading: 39.6 mm
